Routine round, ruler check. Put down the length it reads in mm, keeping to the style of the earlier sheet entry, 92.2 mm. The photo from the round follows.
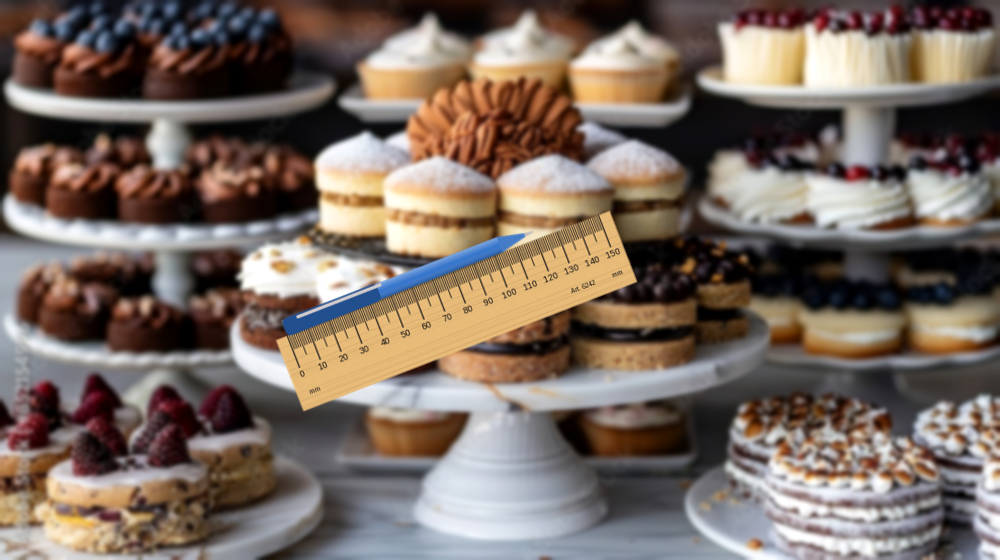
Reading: 120 mm
